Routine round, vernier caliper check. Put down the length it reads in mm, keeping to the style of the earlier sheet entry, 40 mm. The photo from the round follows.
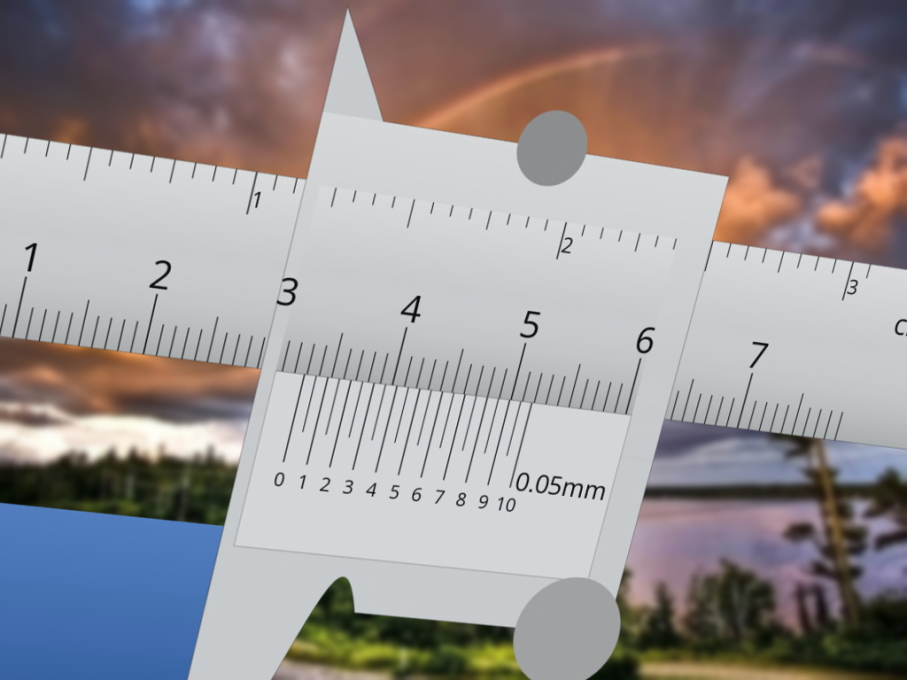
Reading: 32.8 mm
